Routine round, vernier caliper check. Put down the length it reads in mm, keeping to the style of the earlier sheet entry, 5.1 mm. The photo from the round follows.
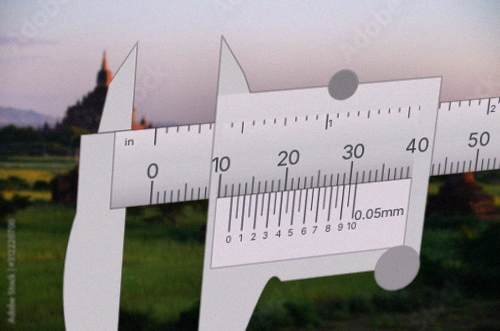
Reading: 12.0 mm
